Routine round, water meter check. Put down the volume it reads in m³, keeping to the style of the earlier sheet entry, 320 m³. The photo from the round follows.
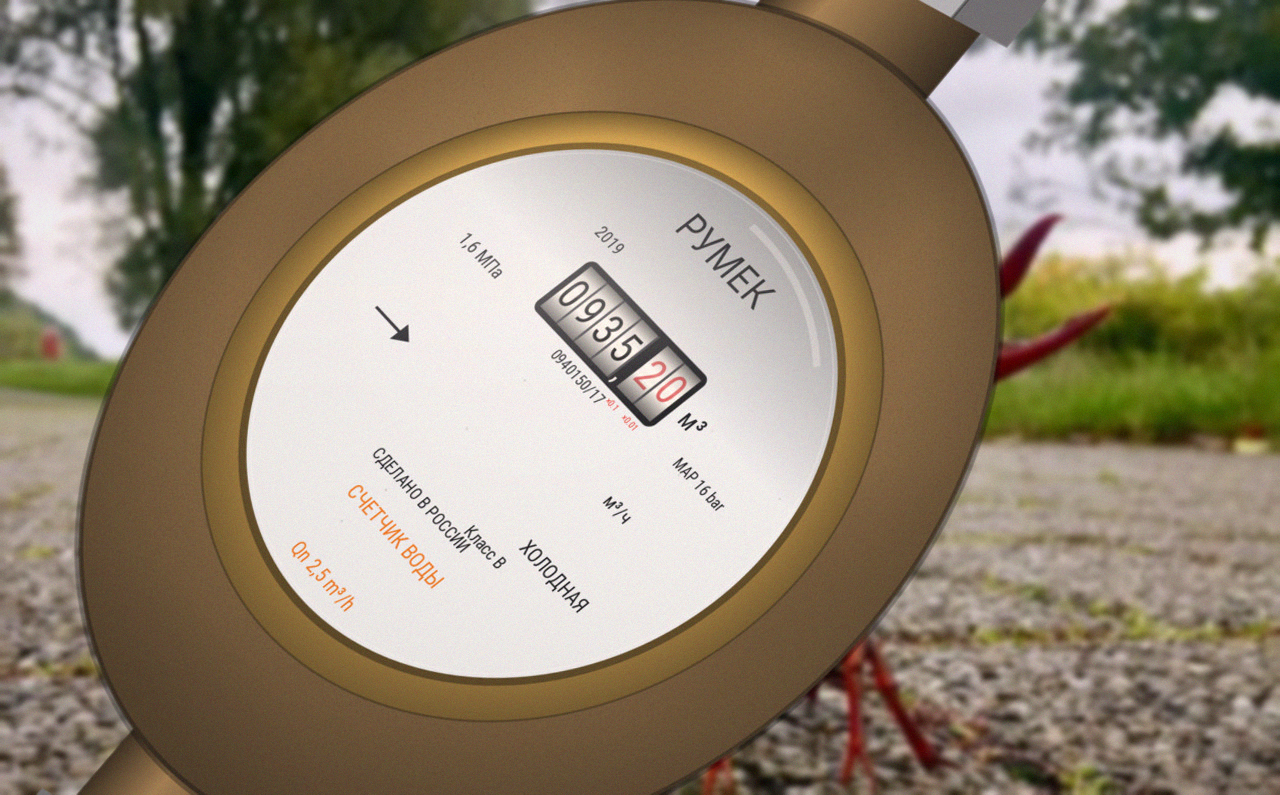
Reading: 935.20 m³
